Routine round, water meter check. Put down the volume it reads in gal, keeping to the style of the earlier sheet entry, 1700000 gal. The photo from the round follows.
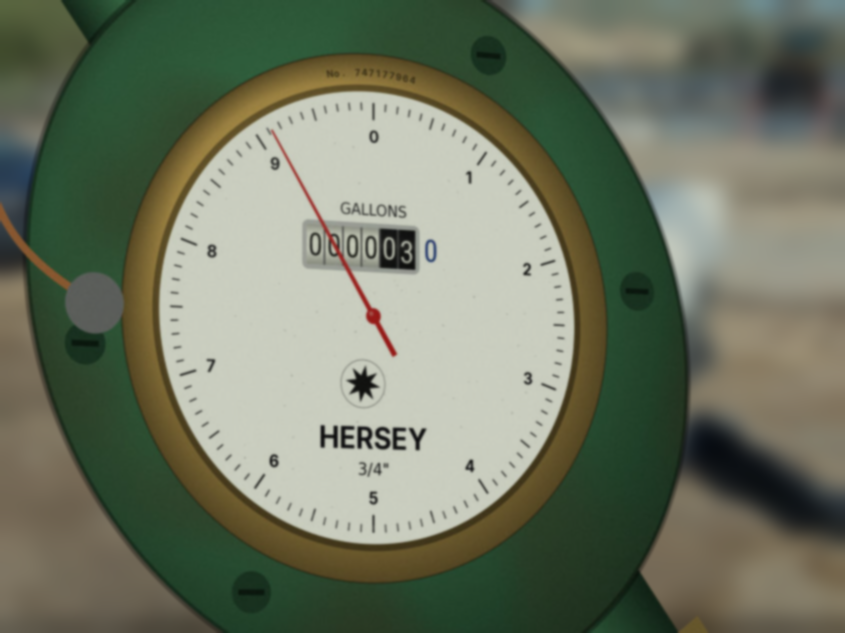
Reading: 29.1 gal
